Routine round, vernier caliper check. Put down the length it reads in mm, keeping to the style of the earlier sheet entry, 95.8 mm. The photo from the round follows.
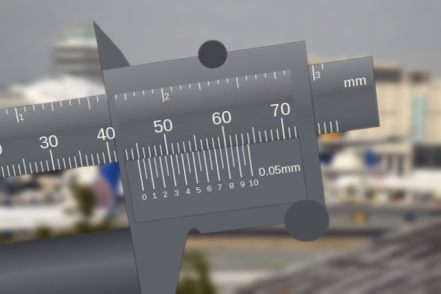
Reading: 44.8 mm
